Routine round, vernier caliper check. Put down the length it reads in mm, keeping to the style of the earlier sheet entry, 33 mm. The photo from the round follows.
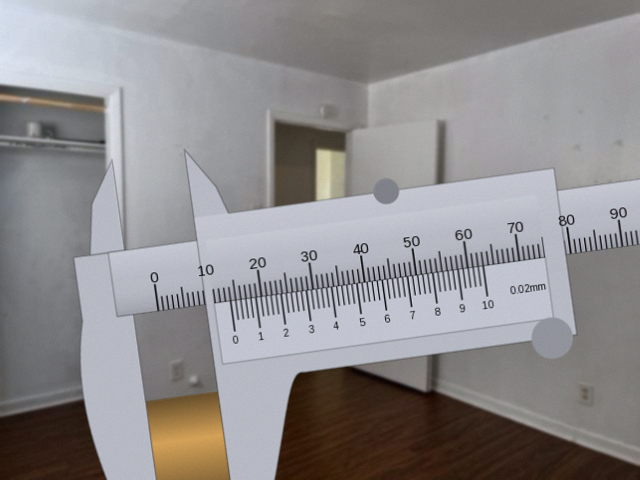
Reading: 14.0 mm
